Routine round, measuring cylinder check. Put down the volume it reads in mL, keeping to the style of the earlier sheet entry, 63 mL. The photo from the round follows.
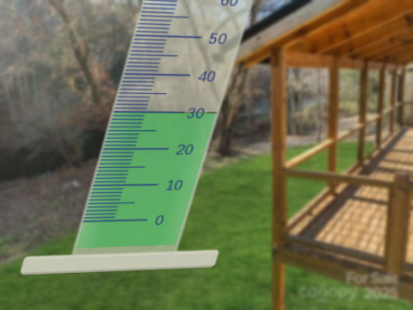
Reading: 30 mL
